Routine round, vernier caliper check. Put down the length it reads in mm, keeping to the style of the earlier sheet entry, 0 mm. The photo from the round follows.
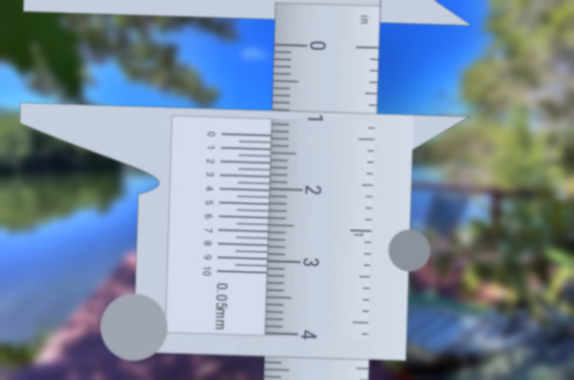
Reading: 12.6 mm
